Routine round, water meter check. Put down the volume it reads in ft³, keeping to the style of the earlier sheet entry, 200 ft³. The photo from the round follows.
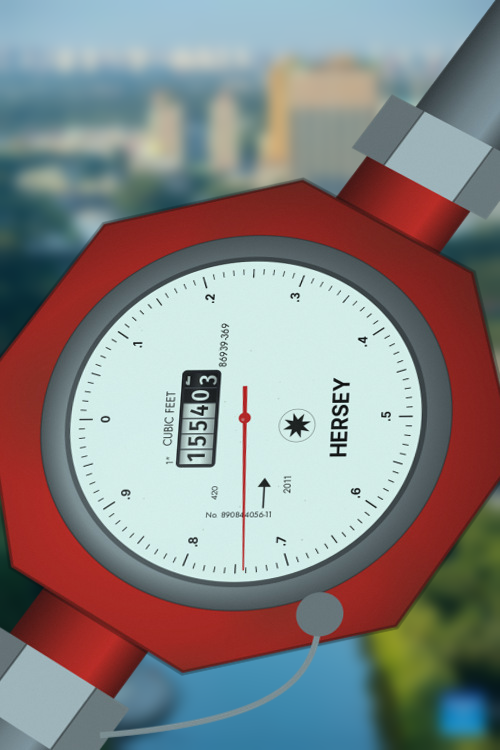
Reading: 155402.74 ft³
